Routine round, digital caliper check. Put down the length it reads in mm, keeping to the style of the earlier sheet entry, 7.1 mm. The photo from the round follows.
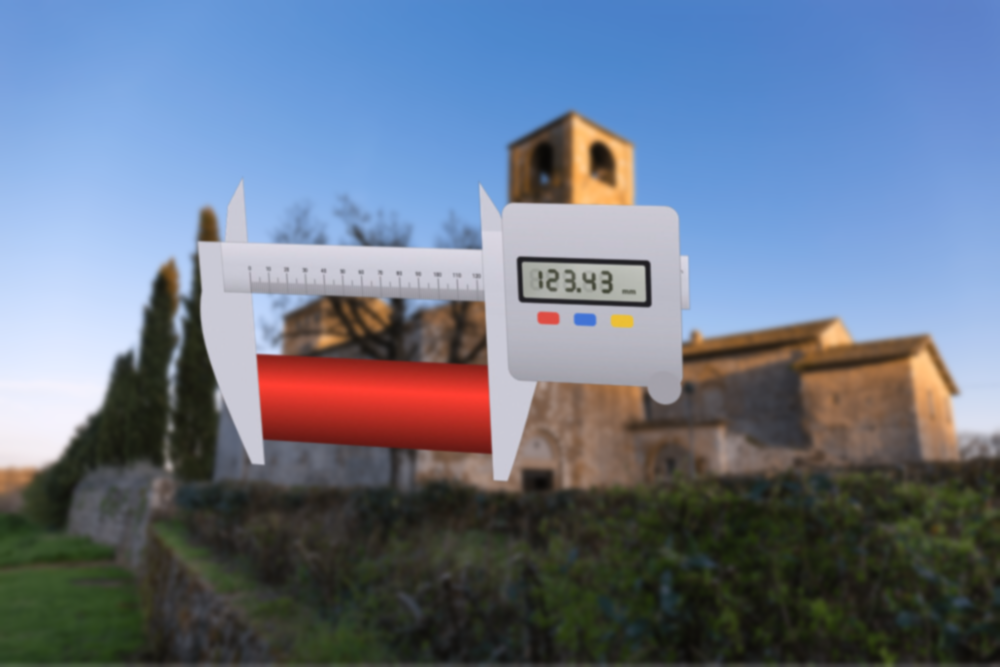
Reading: 123.43 mm
